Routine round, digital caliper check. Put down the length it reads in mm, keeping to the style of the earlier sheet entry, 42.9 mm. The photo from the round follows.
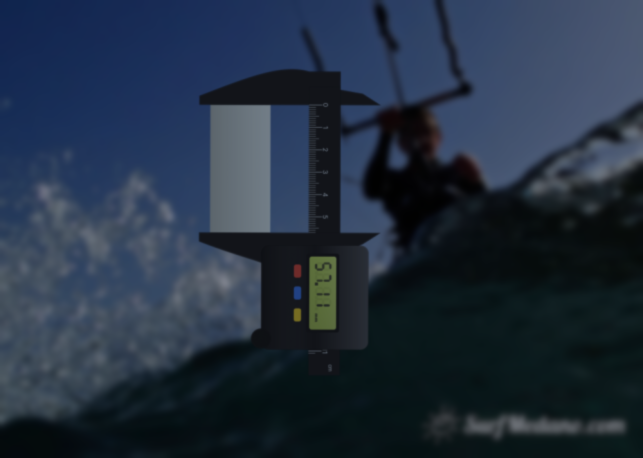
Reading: 57.11 mm
